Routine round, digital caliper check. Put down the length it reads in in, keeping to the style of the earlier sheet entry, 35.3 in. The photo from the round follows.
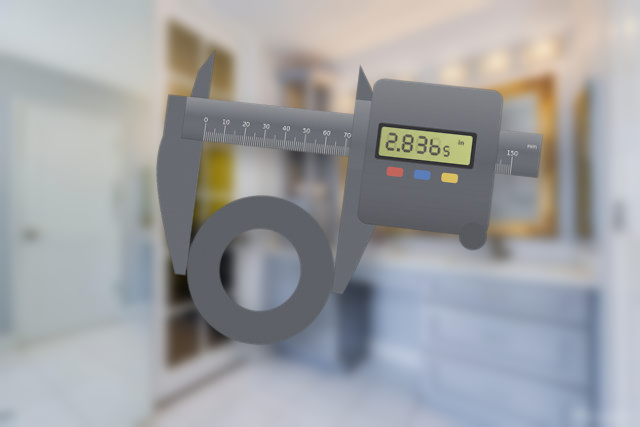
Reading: 2.8365 in
